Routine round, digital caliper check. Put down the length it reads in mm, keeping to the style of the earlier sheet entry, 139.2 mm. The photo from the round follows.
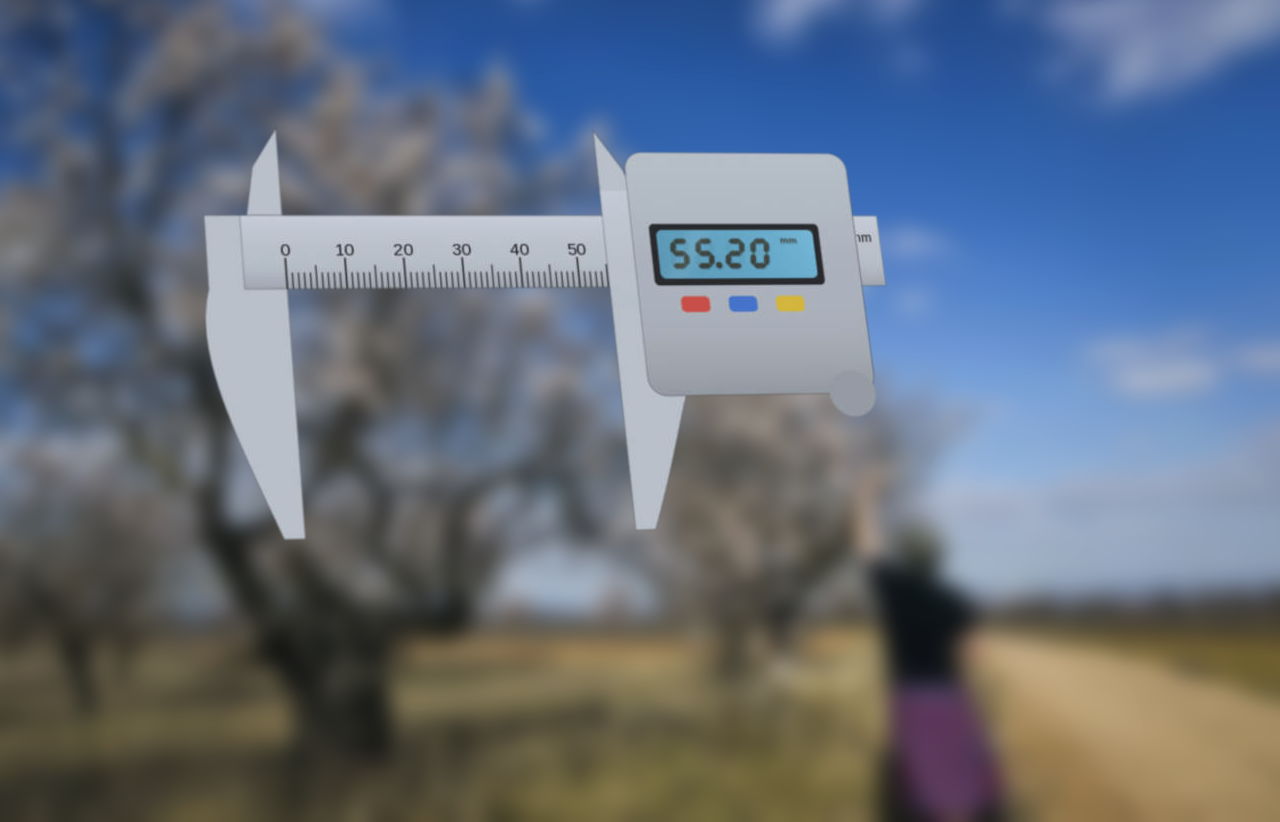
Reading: 55.20 mm
